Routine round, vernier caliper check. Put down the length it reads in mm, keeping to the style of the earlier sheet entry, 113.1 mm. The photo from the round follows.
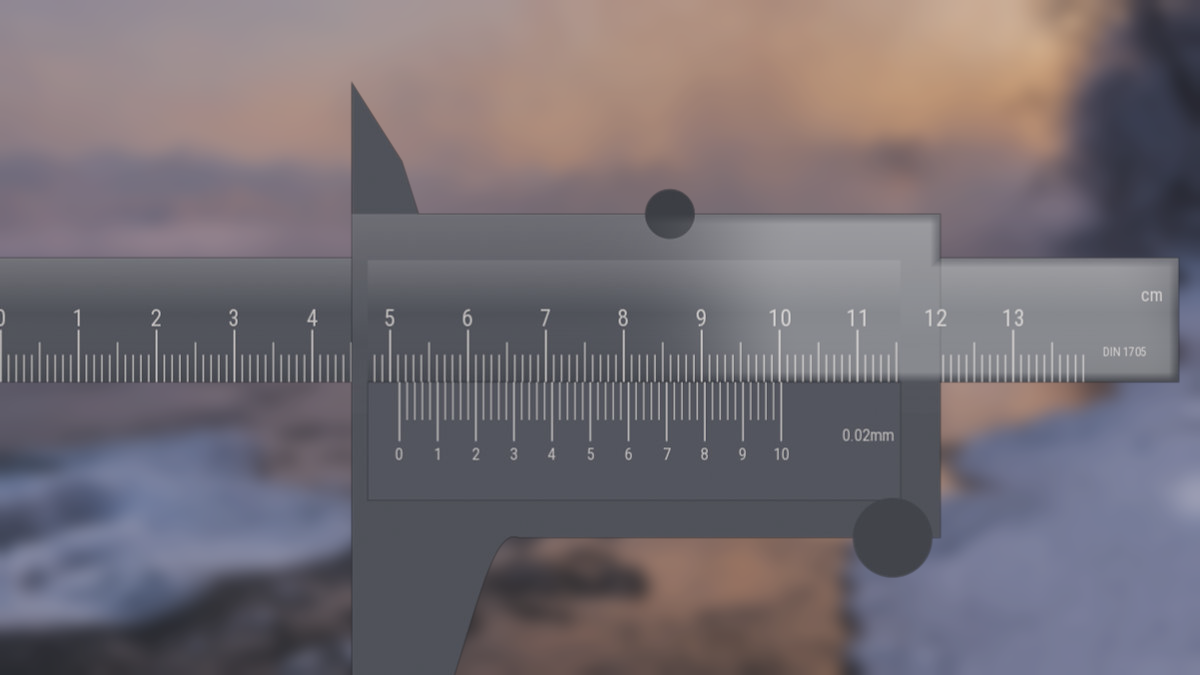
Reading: 51.2 mm
